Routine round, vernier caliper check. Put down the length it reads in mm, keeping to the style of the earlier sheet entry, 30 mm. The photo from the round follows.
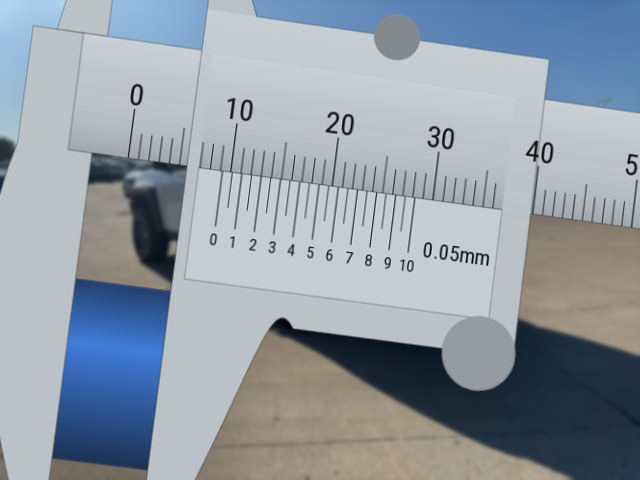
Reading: 9.2 mm
